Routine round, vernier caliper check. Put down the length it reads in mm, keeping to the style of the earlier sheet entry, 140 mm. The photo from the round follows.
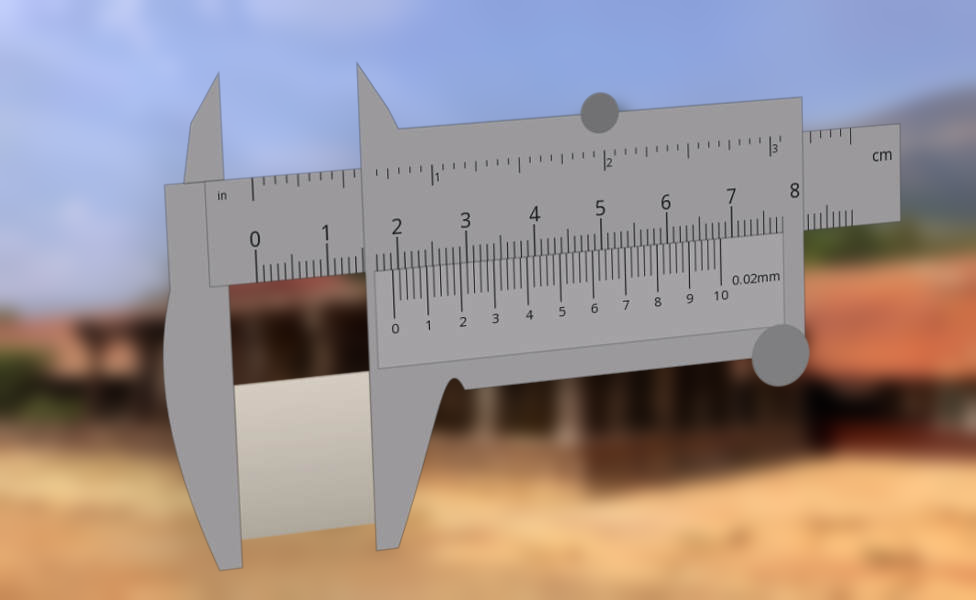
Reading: 19.2 mm
